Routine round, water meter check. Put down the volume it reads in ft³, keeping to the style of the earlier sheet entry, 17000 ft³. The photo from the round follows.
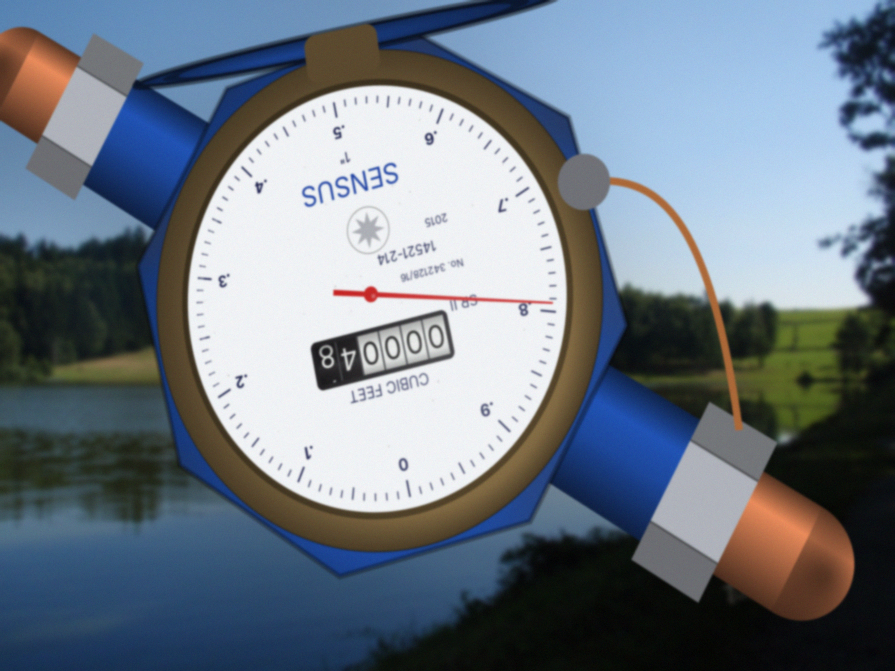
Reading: 47.79 ft³
